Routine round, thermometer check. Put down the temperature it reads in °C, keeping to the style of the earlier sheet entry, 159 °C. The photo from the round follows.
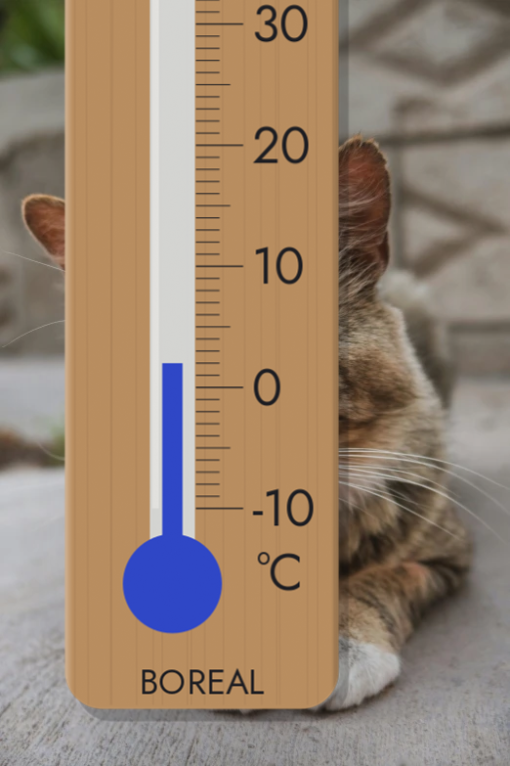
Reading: 2 °C
